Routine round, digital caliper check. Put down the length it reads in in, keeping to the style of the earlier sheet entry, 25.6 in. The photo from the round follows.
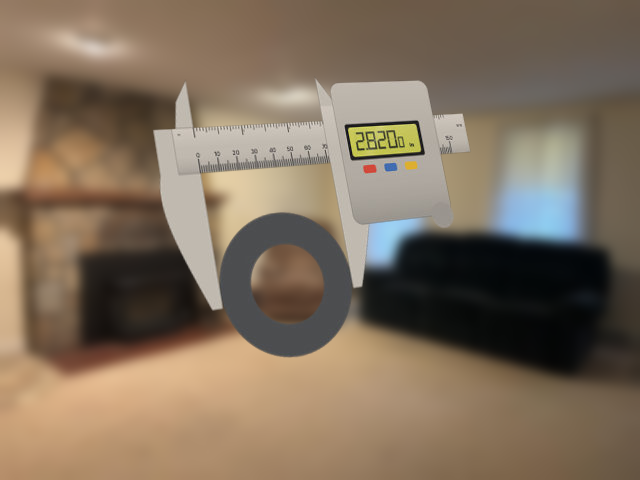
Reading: 2.8200 in
